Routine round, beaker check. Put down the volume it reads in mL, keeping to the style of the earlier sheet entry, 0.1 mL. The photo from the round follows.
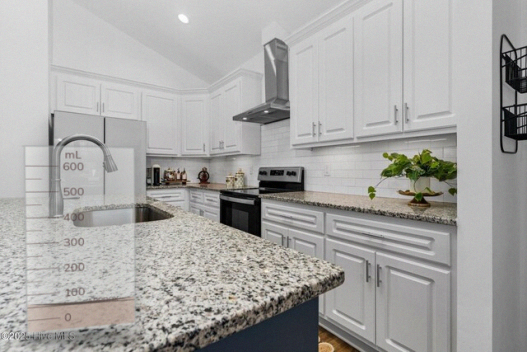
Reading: 50 mL
